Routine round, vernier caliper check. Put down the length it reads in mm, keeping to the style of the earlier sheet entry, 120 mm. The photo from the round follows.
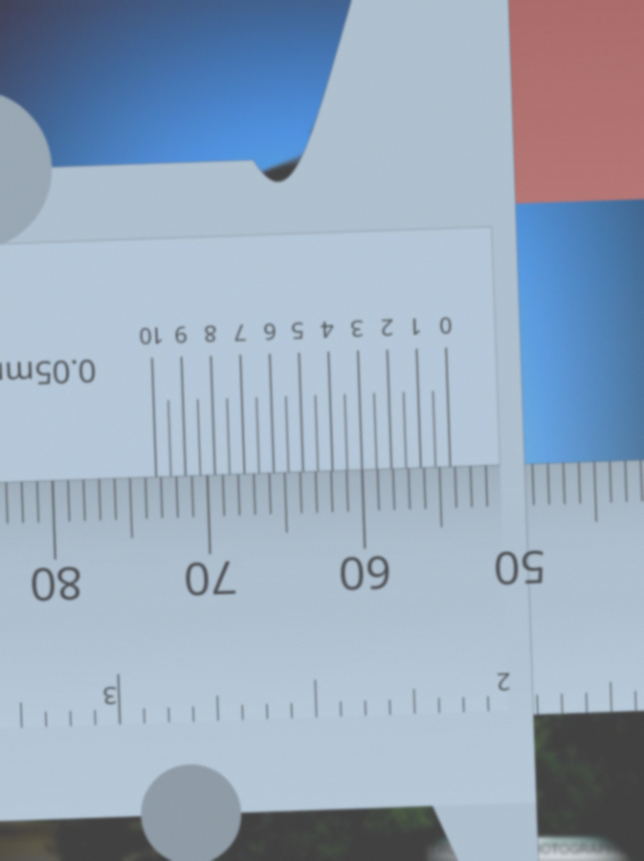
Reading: 54.3 mm
